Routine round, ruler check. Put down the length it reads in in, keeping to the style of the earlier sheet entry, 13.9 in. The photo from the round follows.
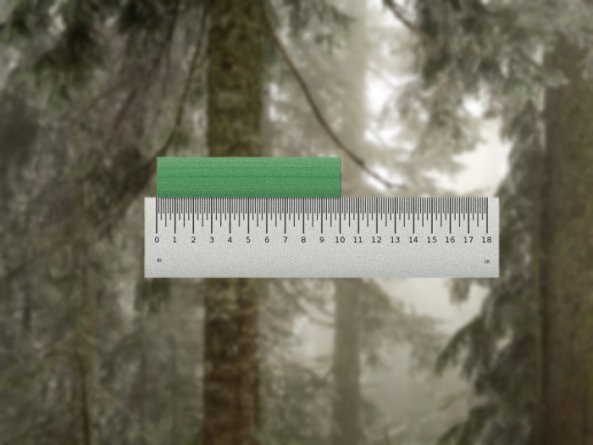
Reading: 10 in
